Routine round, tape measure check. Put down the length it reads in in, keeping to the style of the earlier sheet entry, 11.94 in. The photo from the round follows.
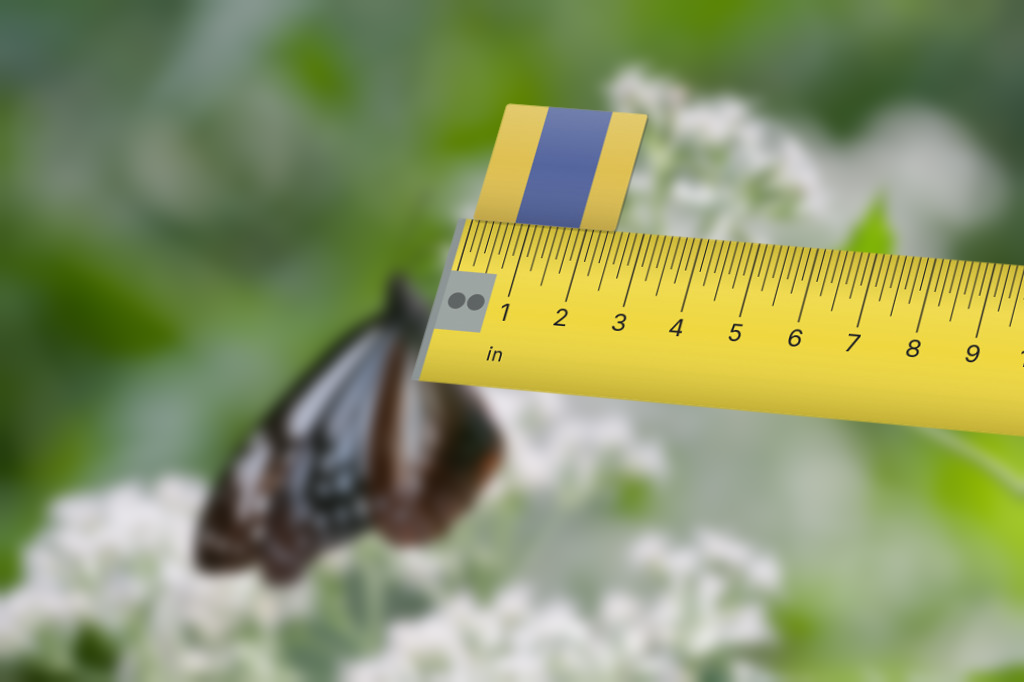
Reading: 2.5 in
